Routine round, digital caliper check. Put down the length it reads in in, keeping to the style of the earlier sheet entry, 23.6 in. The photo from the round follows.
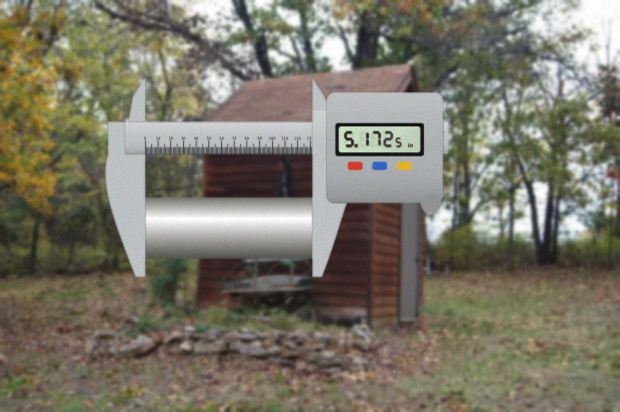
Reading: 5.1725 in
